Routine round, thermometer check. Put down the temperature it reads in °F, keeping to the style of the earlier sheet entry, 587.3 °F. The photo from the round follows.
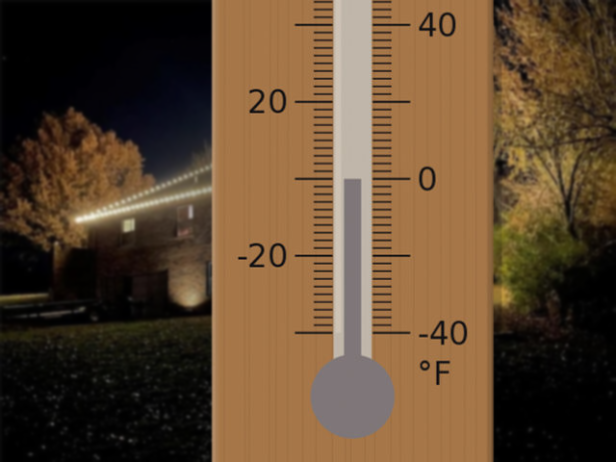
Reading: 0 °F
